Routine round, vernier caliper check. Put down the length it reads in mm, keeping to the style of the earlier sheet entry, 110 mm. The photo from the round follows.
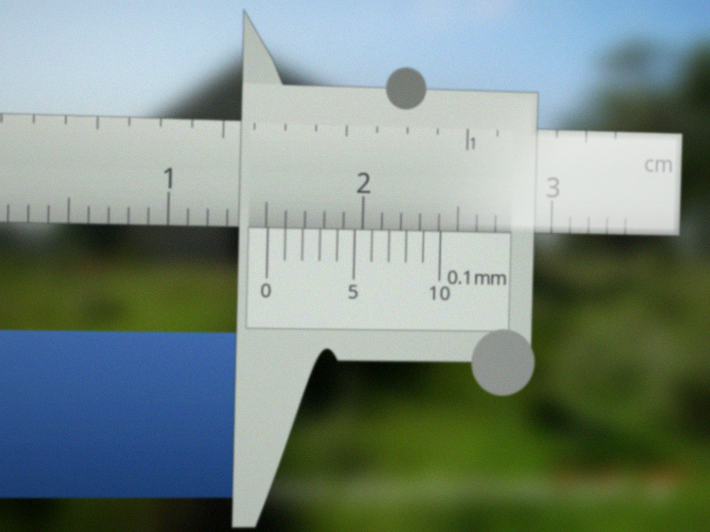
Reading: 15.1 mm
